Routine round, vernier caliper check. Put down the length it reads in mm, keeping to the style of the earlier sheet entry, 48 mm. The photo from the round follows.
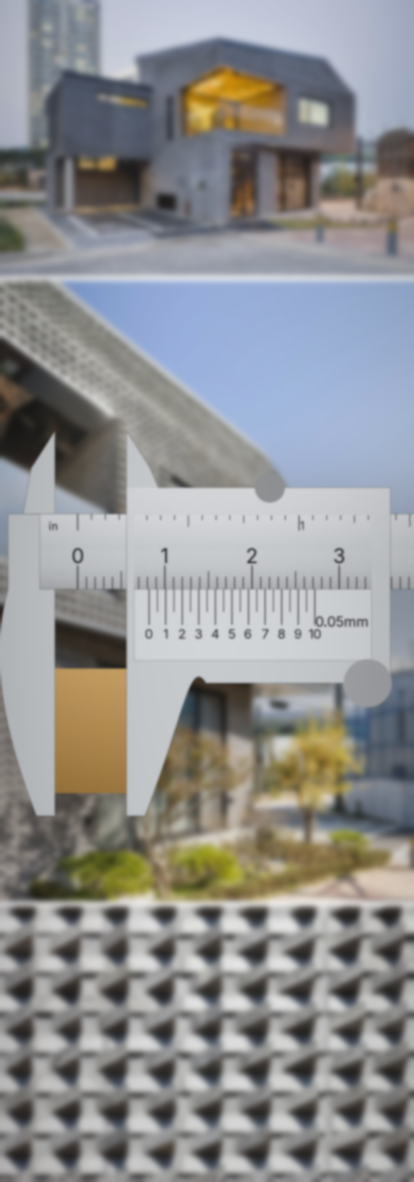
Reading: 8.2 mm
